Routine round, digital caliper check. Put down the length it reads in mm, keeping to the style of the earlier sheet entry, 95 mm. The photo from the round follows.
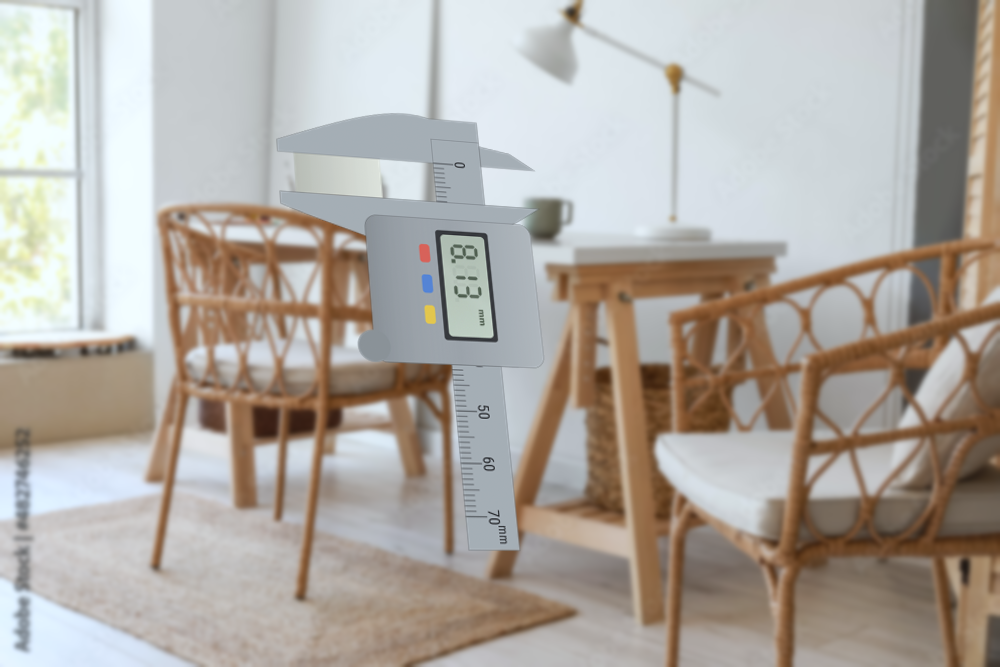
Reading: 8.13 mm
